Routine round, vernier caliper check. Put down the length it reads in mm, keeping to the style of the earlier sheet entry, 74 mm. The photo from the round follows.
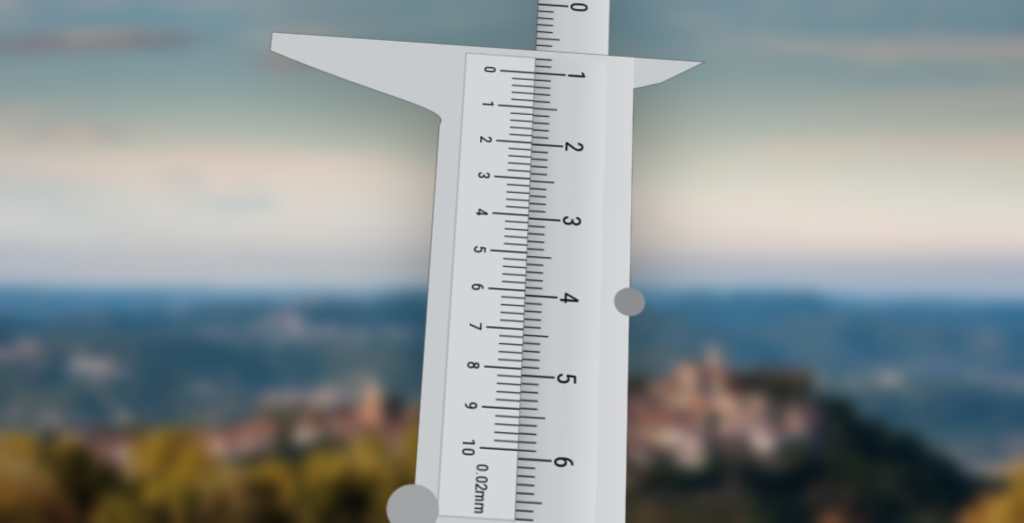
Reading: 10.0 mm
